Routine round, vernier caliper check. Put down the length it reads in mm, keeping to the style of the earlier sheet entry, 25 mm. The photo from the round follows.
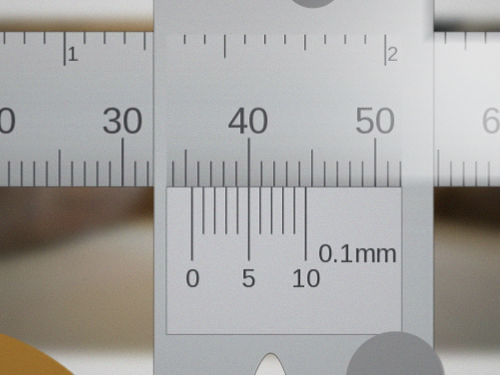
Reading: 35.5 mm
